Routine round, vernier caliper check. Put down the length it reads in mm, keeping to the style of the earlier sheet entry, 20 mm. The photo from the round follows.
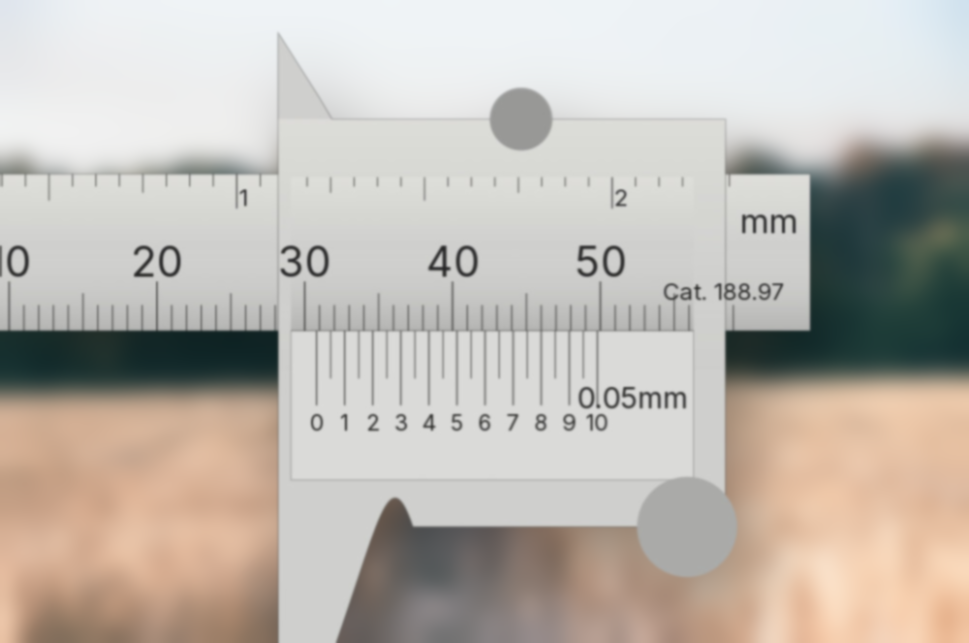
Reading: 30.8 mm
